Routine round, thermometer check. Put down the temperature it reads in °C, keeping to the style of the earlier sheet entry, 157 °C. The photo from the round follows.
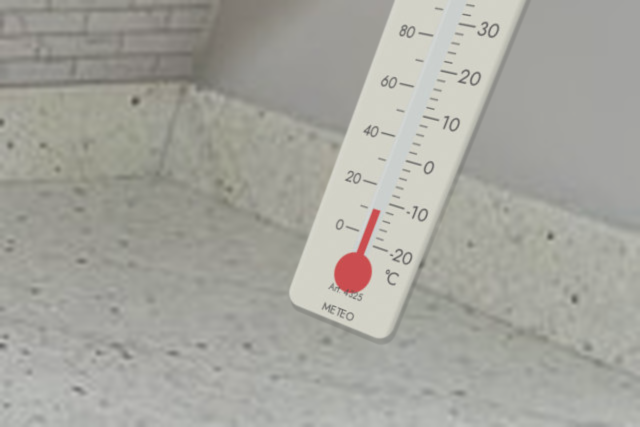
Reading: -12 °C
